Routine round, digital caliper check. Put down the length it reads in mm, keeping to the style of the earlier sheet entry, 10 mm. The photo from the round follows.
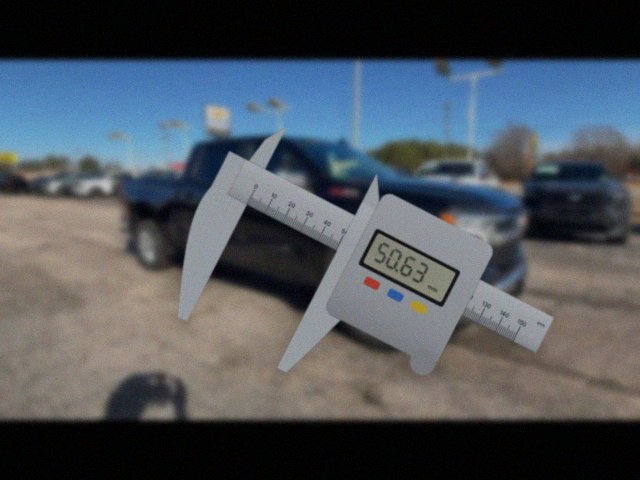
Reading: 50.63 mm
